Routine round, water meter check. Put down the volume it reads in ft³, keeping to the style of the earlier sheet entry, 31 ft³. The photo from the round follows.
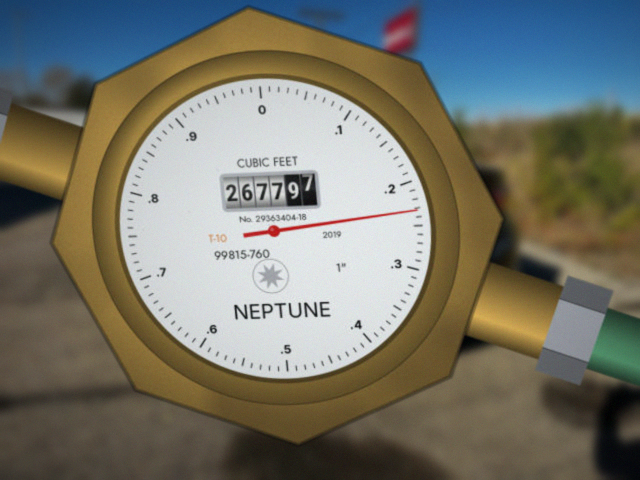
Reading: 267797.23 ft³
